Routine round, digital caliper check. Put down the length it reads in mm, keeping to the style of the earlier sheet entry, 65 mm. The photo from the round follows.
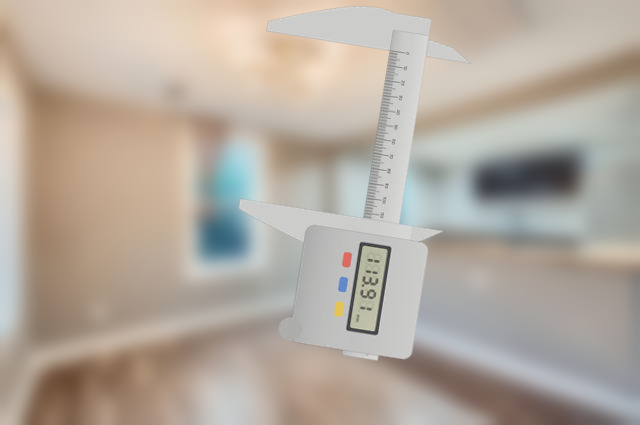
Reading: 113.91 mm
